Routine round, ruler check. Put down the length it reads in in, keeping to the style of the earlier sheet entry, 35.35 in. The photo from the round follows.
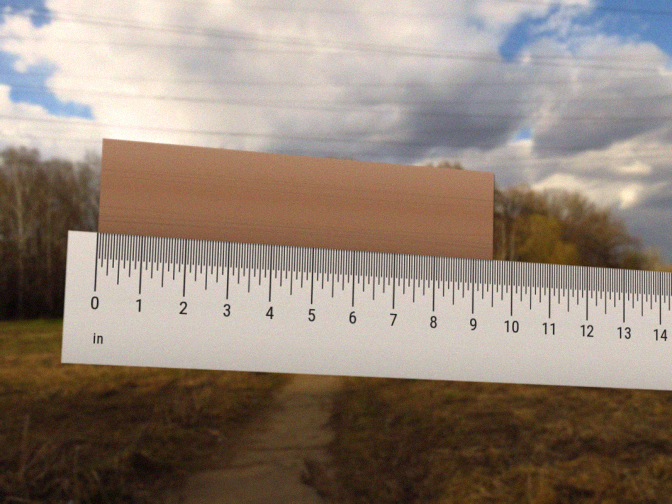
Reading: 9.5 in
